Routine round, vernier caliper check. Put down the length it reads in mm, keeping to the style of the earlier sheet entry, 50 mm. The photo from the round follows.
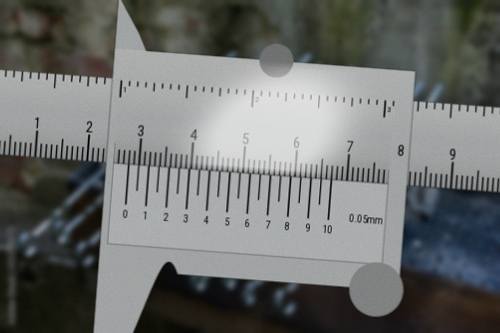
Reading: 28.0 mm
